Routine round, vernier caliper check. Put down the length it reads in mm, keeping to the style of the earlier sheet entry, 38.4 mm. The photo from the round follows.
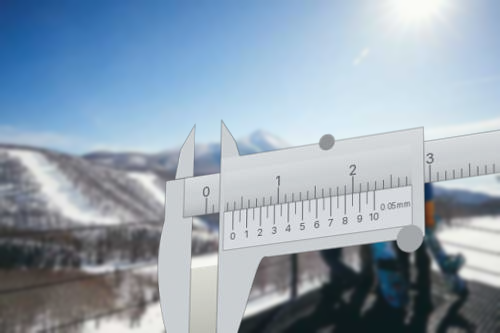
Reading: 3.8 mm
